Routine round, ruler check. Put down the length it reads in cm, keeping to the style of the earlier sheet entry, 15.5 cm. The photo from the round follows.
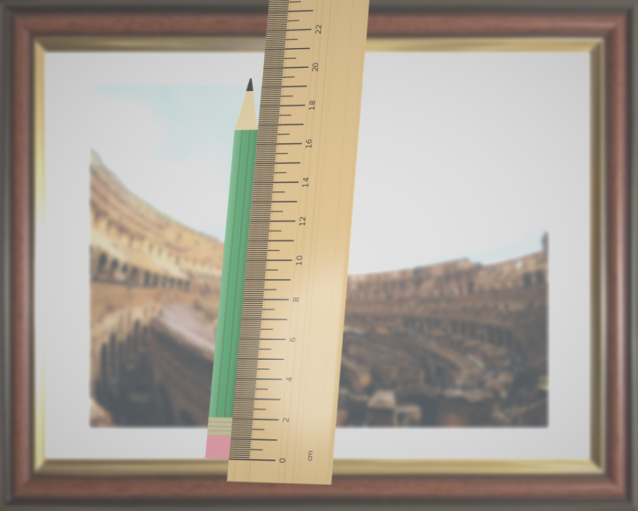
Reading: 19.5 cm
